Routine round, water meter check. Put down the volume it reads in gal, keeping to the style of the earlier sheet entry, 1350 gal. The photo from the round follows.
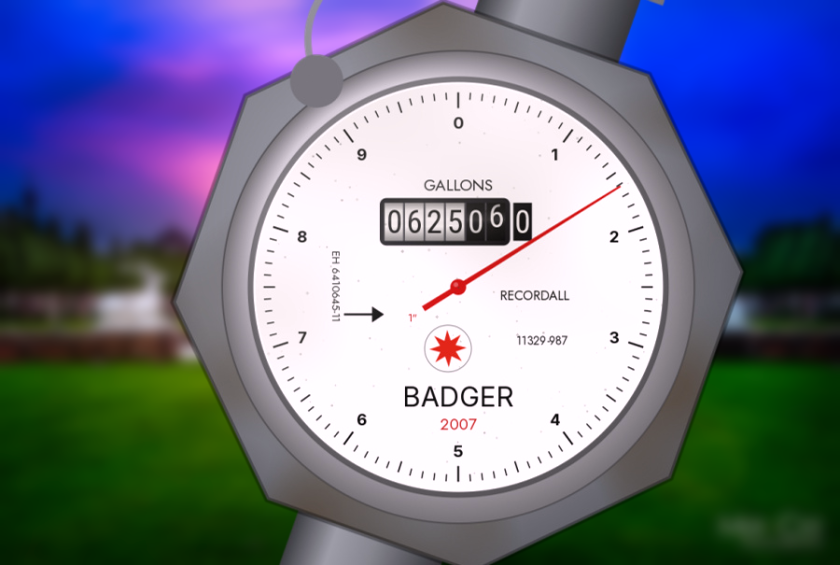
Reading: 625061.6 gal
